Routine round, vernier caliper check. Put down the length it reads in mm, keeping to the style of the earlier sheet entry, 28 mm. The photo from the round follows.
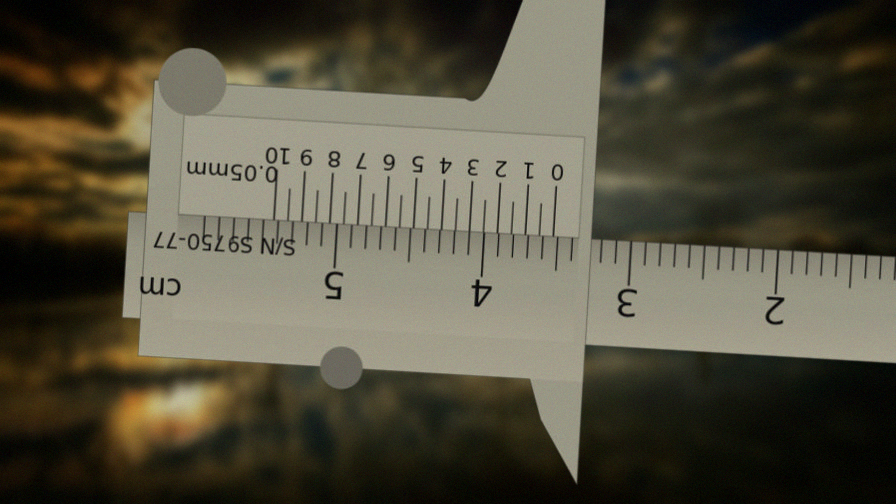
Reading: 35.3 mm
